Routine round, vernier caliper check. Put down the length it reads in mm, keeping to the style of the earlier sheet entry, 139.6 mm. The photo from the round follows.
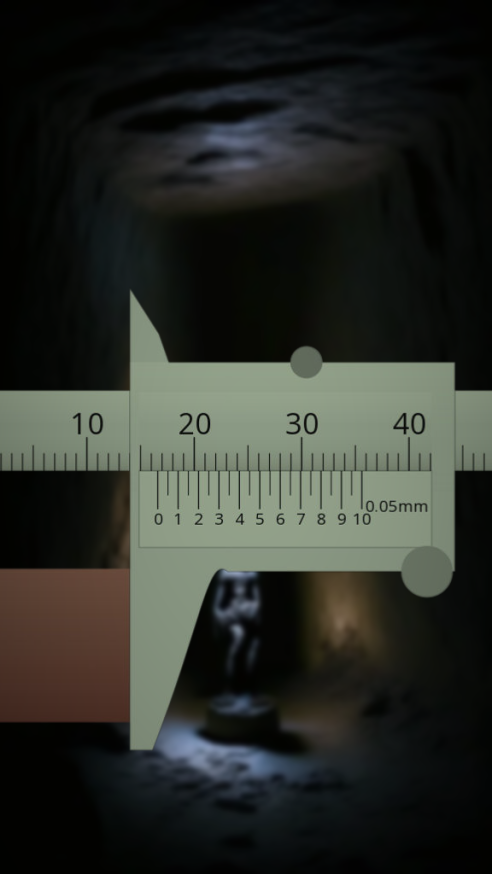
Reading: 16.6 mm
